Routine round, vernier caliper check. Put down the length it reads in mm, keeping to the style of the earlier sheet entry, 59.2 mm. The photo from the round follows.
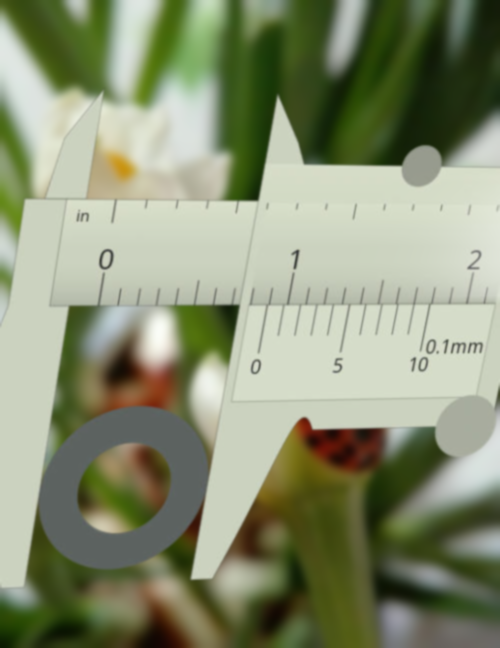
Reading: 8.9 mm
